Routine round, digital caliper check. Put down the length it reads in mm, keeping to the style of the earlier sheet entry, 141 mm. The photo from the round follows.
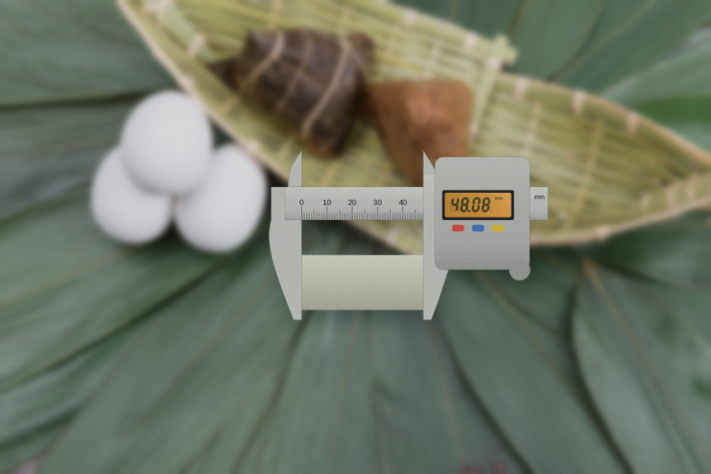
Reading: 48.08 mm
